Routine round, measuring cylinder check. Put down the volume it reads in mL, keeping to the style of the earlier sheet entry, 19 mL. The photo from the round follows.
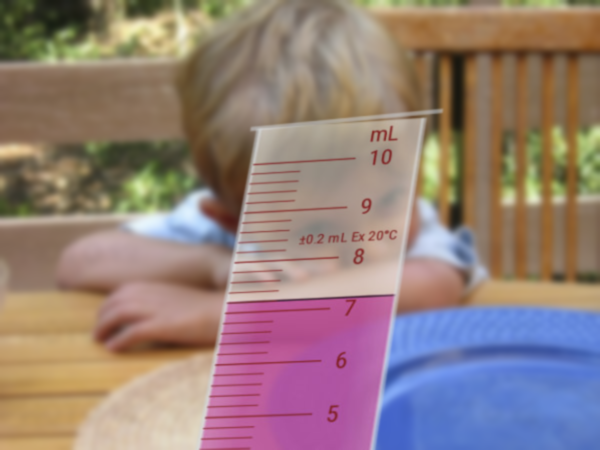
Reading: 7.2 mL
